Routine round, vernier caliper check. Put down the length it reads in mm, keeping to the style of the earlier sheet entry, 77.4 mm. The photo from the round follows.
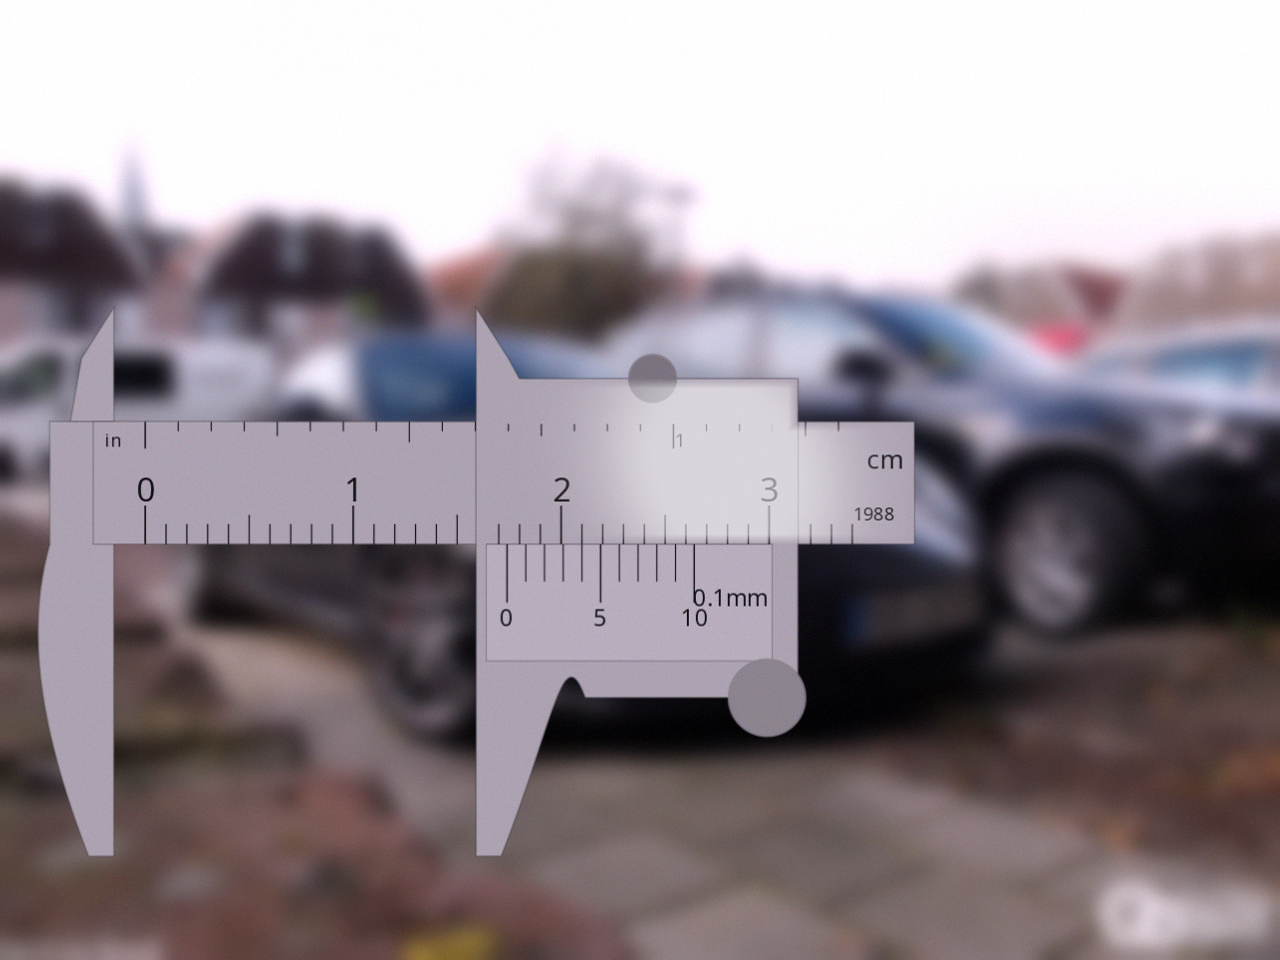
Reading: 17.4 mm
